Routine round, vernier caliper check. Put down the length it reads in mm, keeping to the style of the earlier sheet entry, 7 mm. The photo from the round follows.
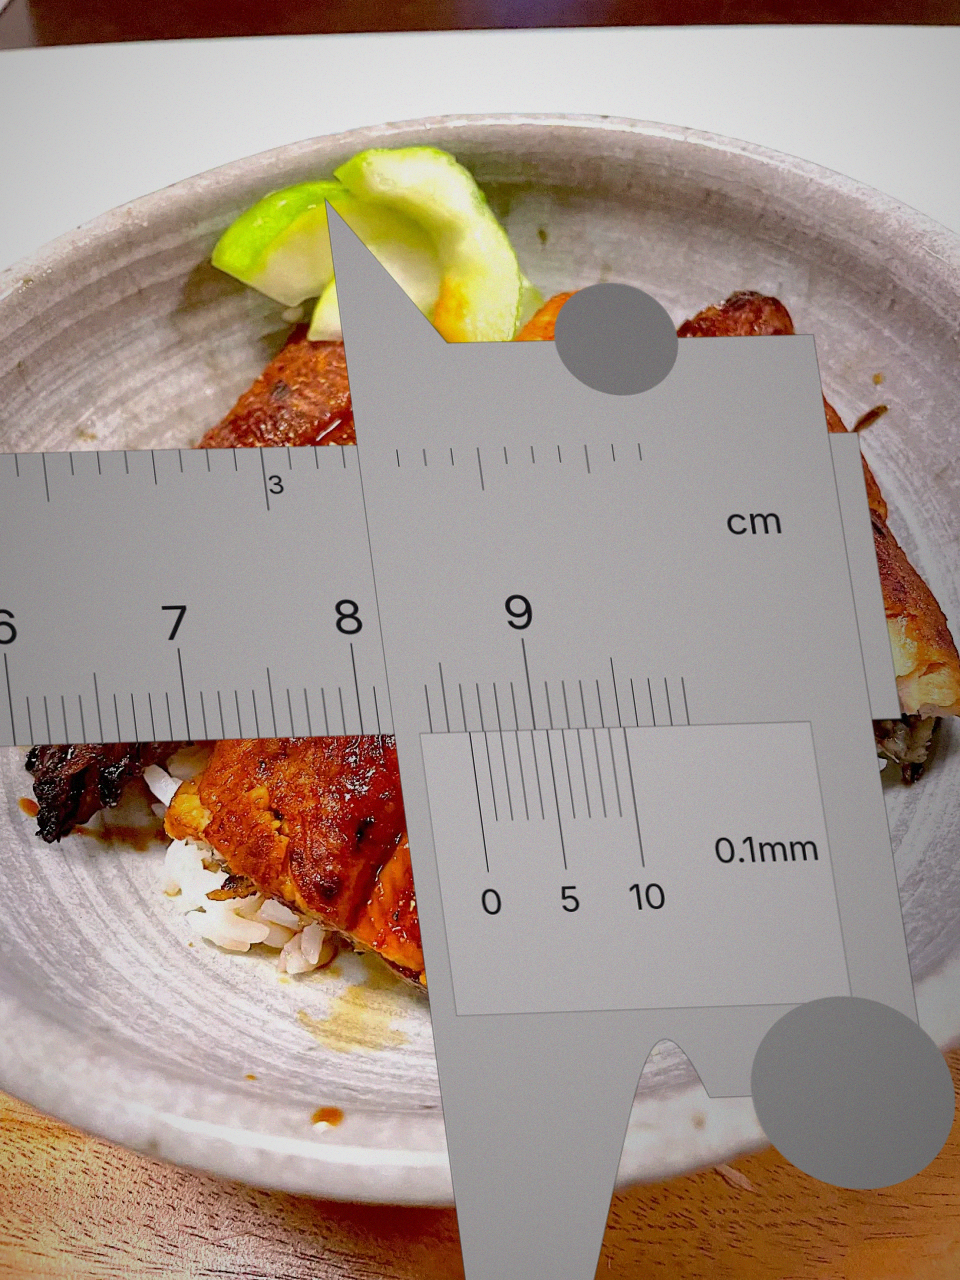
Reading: 86.2 mm
